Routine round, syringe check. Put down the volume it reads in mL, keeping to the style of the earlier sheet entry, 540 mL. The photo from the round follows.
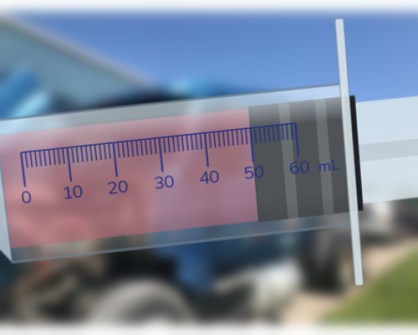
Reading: 50 mL
